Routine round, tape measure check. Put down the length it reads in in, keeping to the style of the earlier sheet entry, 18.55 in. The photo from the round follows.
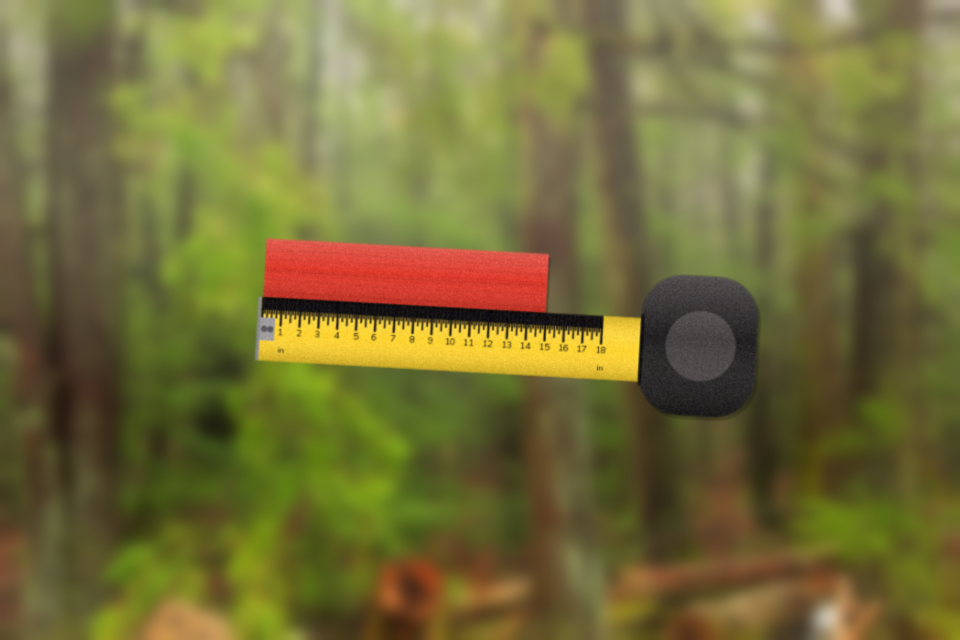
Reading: 15 in
